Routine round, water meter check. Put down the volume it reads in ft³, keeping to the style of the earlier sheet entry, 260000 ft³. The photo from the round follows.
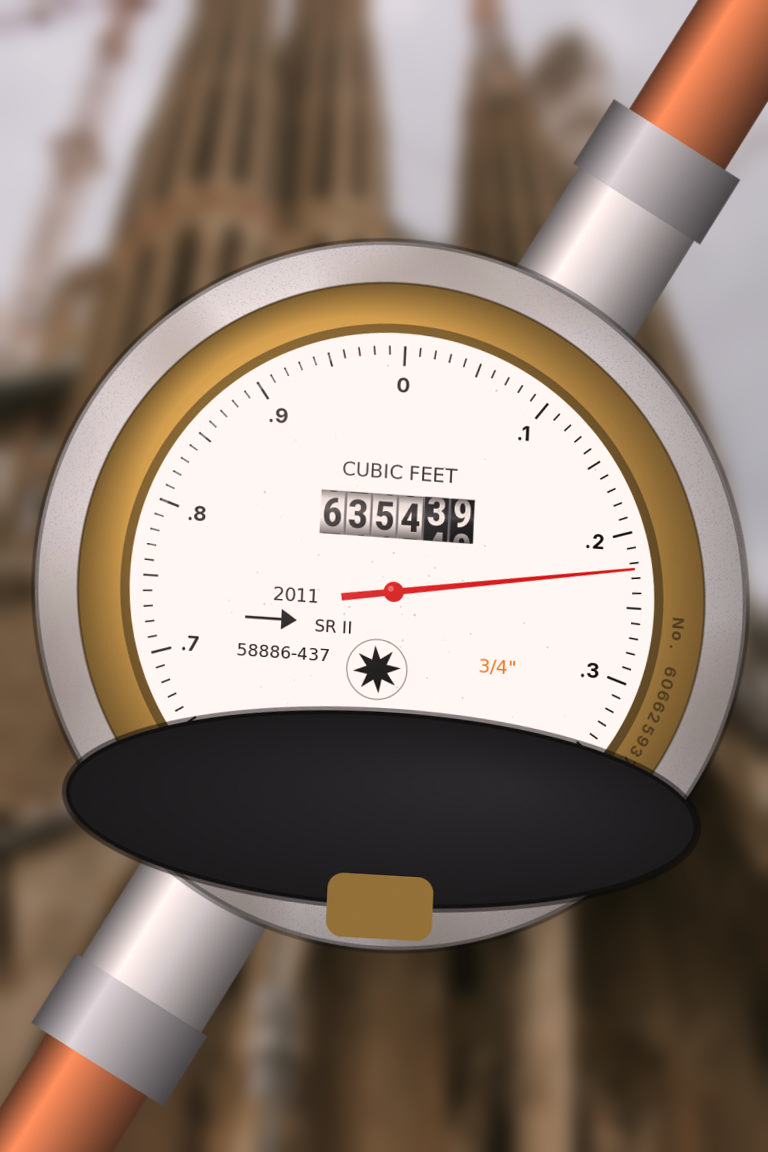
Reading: 635439.22 ft³
